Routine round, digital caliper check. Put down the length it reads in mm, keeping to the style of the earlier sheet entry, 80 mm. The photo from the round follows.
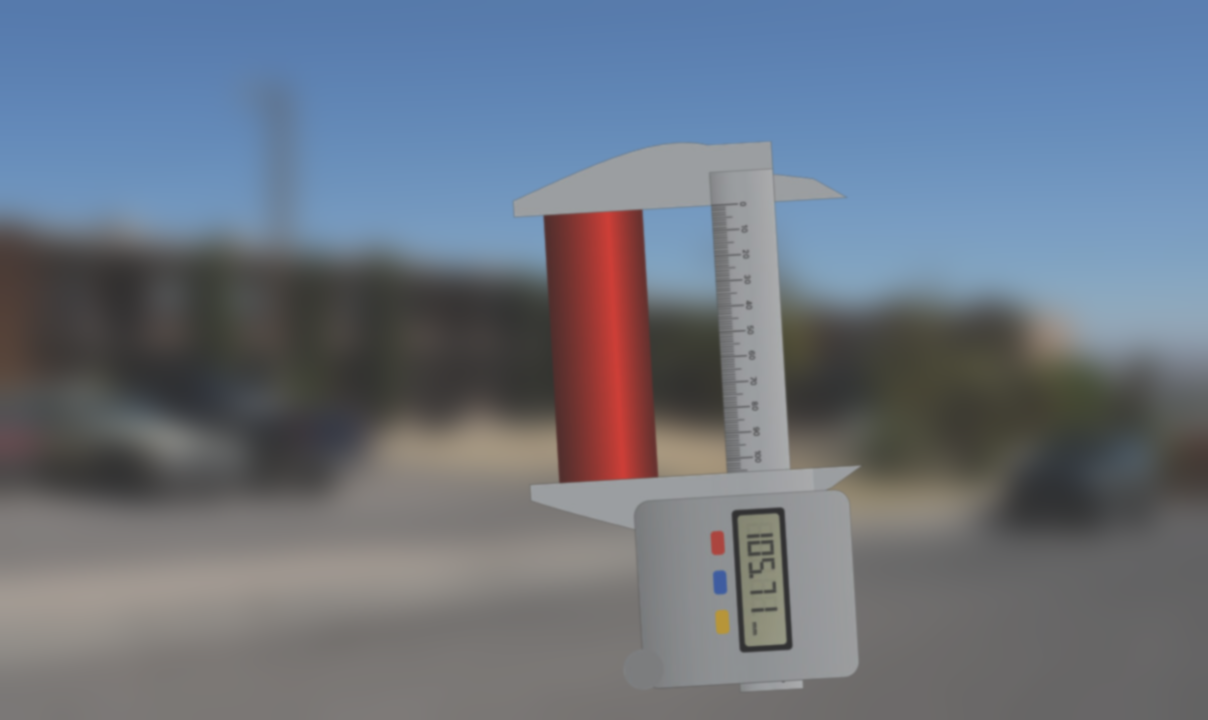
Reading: 105.71 mm
